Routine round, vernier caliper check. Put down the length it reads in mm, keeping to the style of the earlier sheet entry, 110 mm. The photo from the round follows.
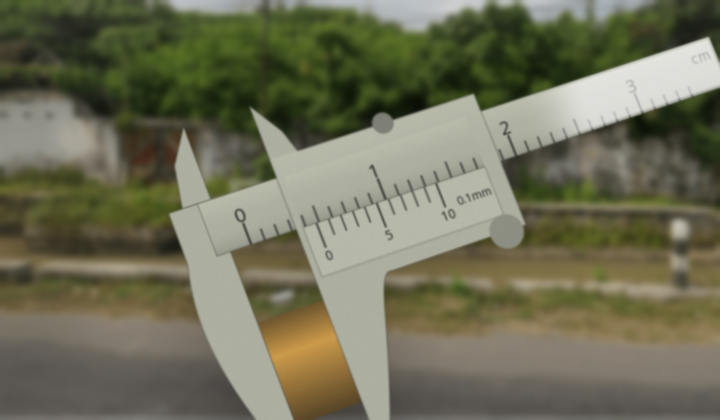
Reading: 4.8 mm
